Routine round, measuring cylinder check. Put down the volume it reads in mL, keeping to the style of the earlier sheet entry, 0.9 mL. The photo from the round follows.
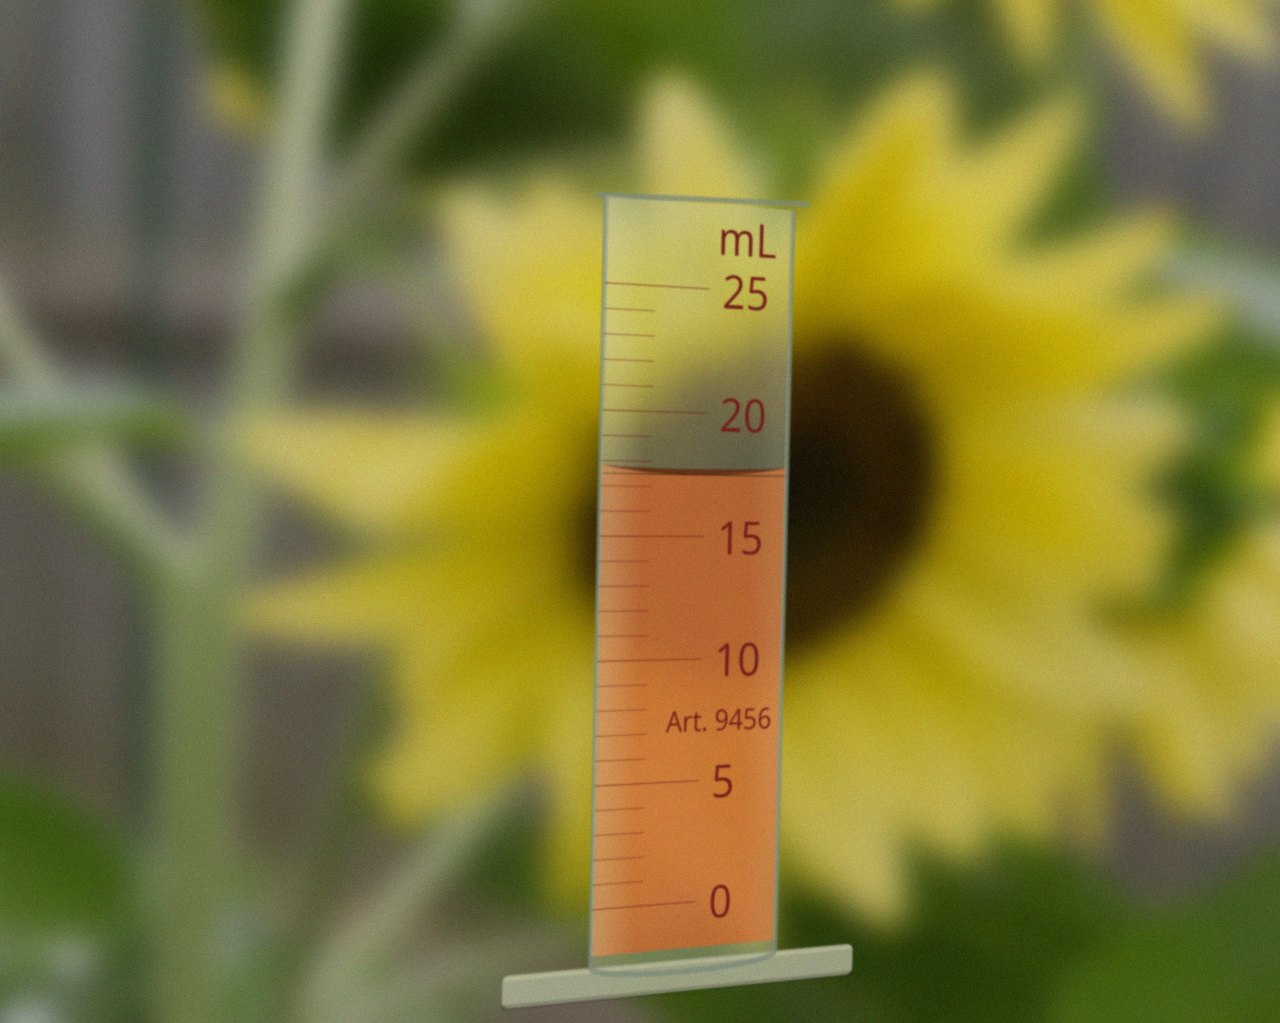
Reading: 17.5 mL
